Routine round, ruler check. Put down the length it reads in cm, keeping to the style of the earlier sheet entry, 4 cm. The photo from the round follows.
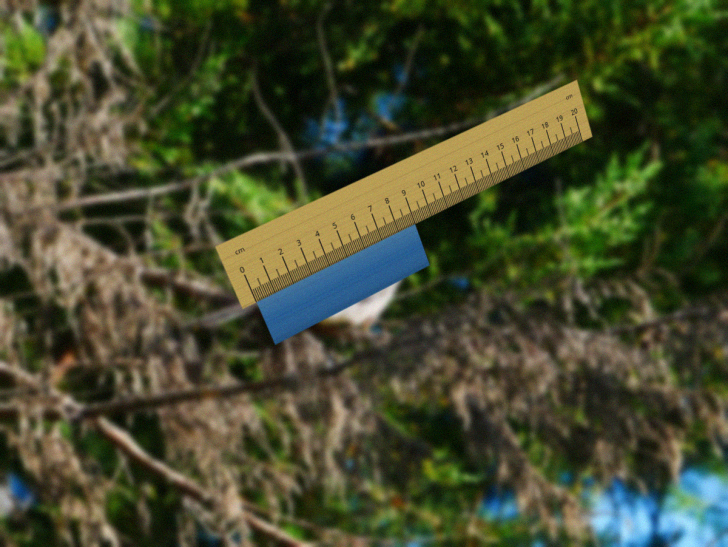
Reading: 9 cm
